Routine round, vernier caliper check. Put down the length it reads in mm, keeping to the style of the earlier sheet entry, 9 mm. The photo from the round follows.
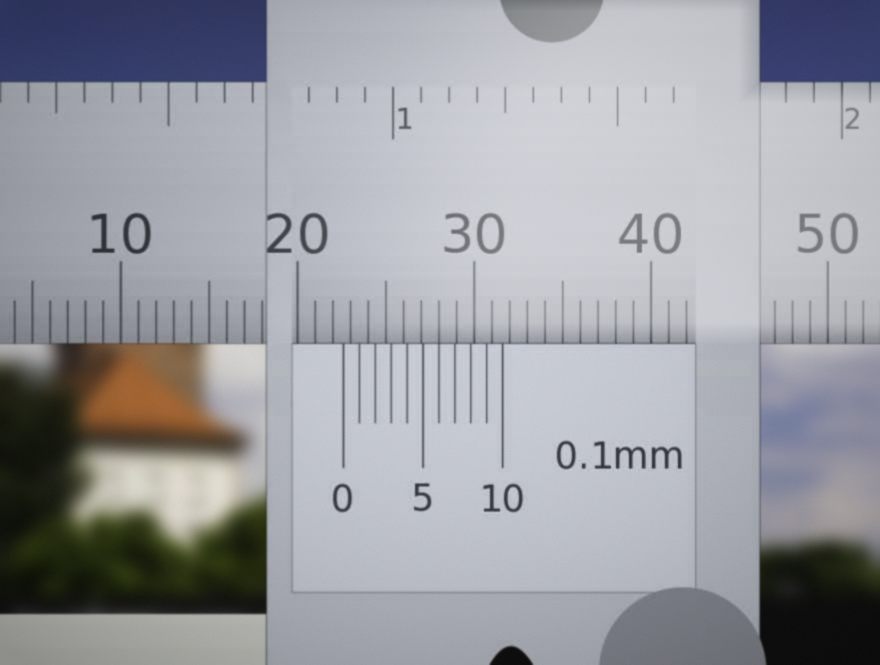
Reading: 22.6 mm
